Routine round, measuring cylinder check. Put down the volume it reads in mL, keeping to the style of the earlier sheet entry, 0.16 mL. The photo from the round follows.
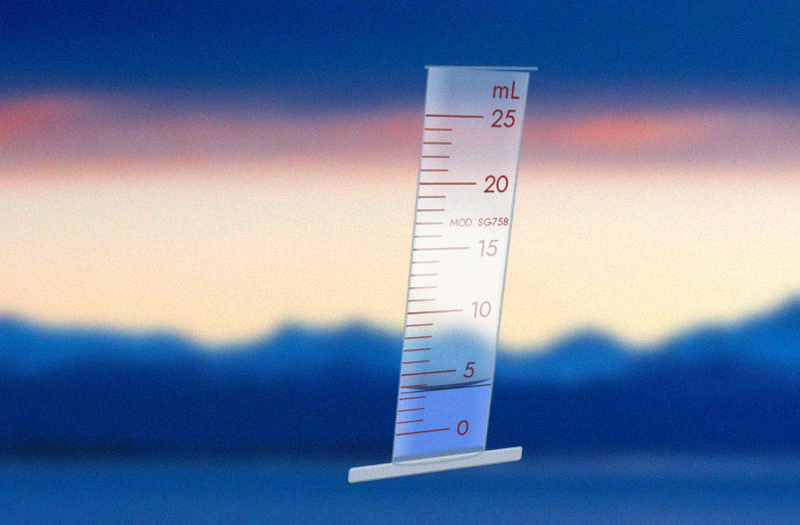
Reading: 3.5 mL
